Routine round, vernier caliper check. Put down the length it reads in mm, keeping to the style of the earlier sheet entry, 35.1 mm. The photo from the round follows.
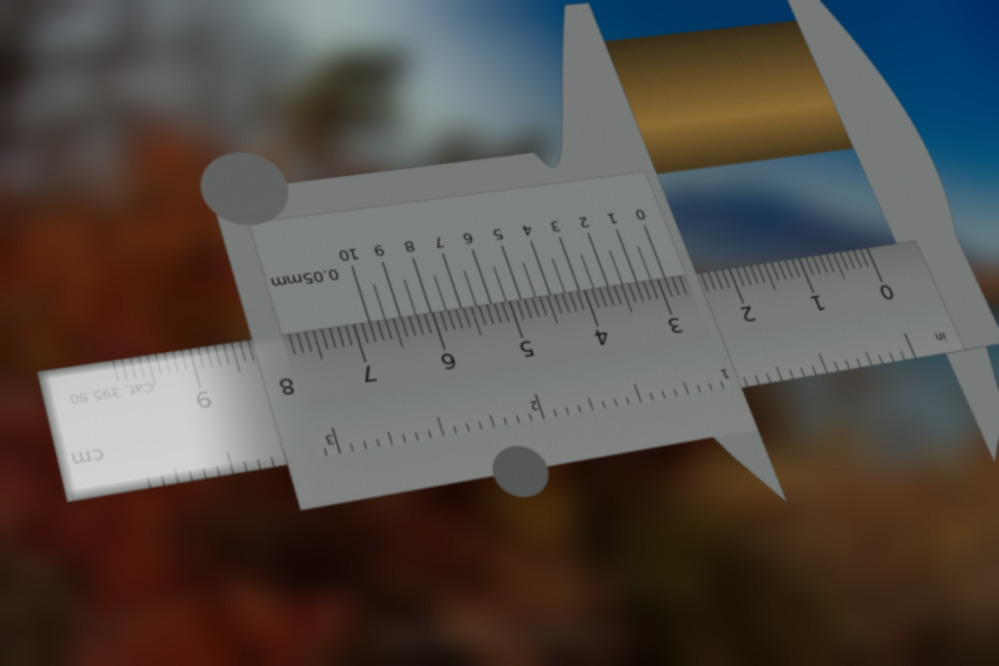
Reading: 29.0 mm
